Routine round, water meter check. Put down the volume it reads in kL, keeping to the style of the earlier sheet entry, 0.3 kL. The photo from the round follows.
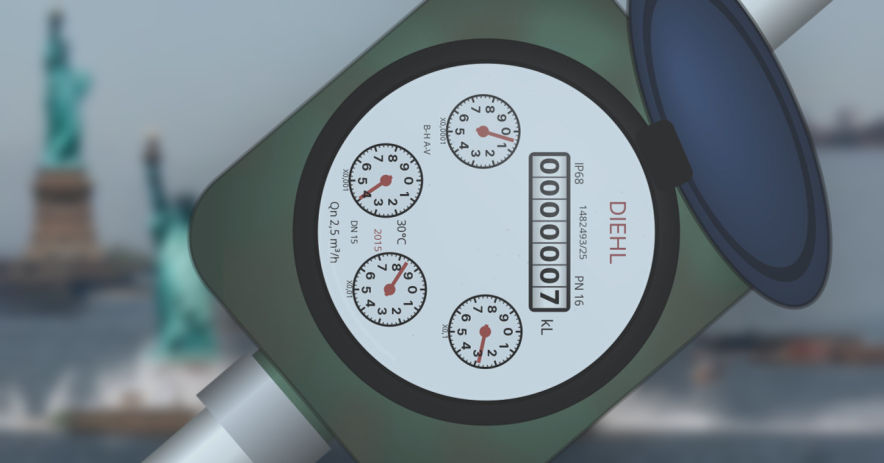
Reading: 7.2840 kL
